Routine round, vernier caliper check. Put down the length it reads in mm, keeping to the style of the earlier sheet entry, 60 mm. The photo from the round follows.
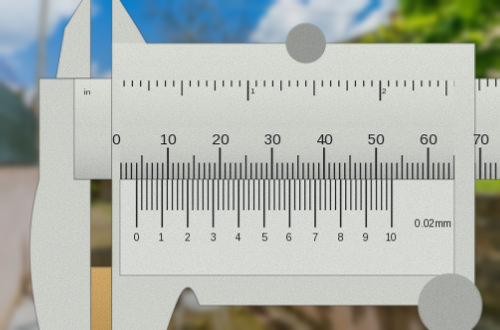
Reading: 4.0 mm
